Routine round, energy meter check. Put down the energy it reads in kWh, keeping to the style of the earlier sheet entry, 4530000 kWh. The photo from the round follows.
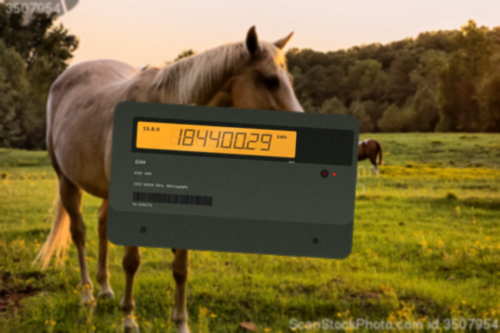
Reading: 184400.29 kWh
